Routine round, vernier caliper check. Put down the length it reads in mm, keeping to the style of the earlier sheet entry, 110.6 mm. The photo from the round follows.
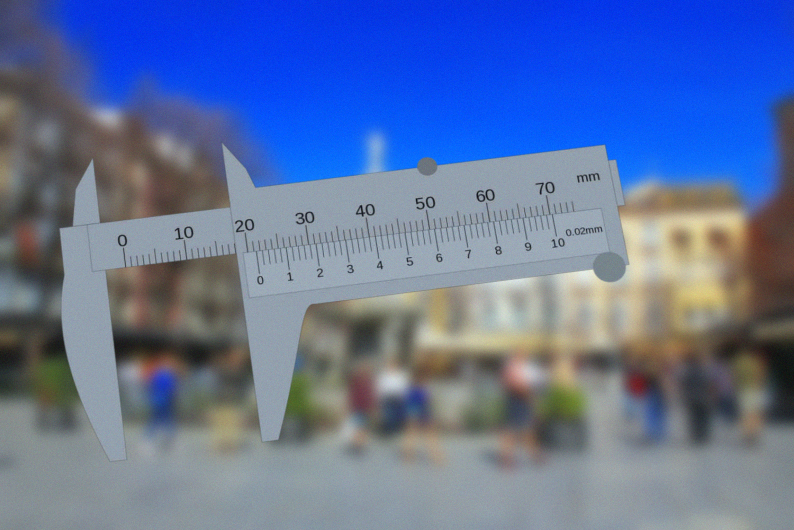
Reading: 21.4 mm
